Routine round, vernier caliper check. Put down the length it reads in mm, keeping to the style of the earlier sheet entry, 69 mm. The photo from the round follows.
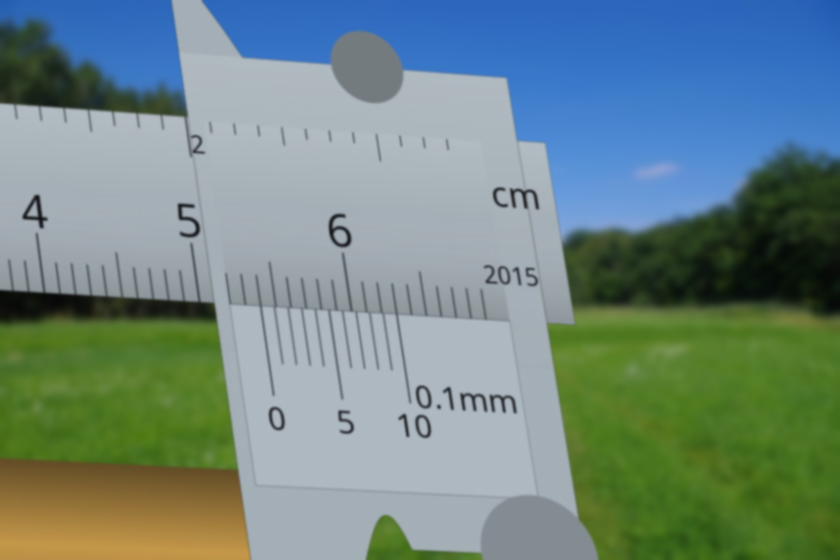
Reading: 54.0 mm
